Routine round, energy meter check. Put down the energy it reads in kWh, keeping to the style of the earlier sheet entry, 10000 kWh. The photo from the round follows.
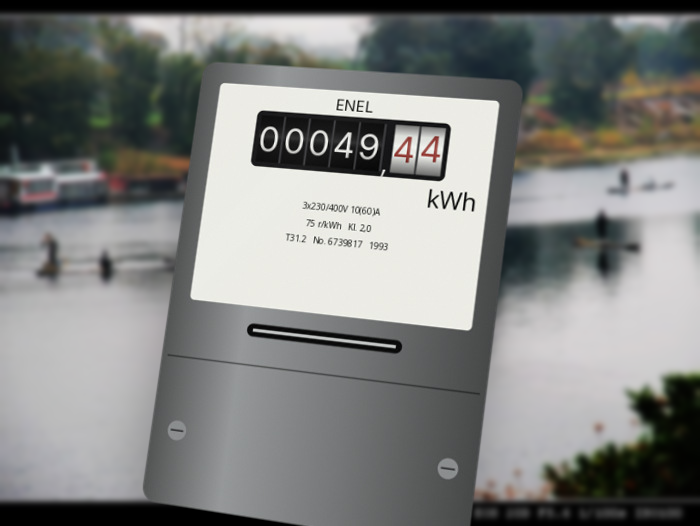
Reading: 49.44 kWh
